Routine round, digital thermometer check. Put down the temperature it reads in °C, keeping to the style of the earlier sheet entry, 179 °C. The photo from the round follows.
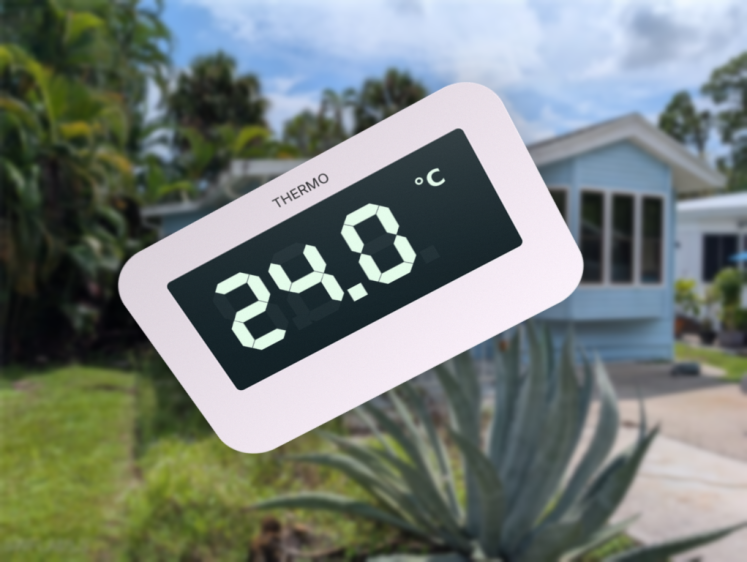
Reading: 24.0 °C
